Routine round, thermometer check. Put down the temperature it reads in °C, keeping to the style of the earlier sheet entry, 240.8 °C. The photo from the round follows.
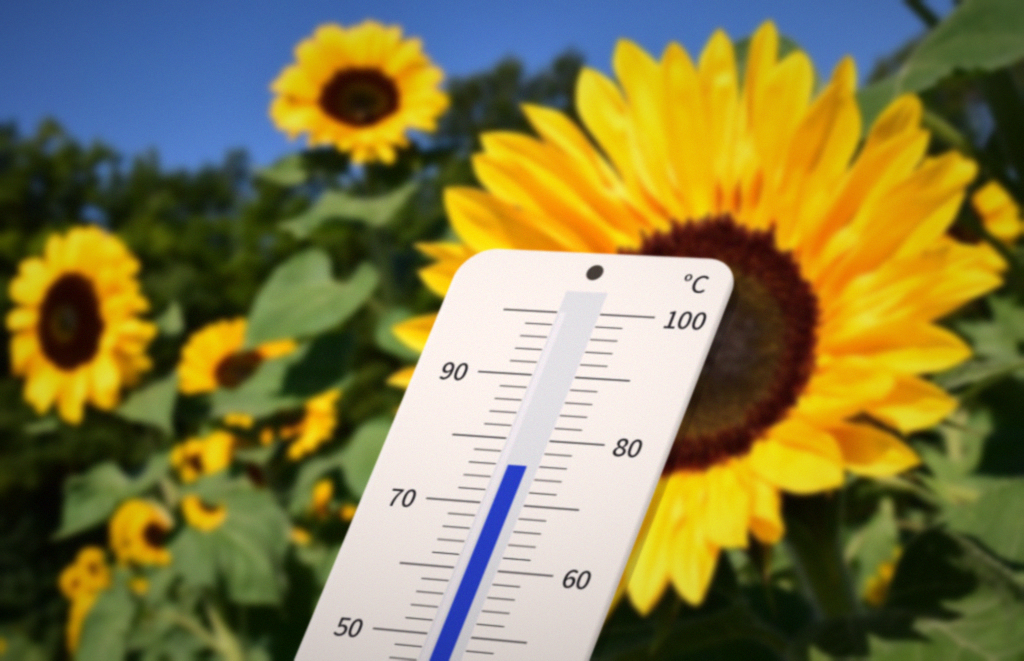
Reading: 76 °C
